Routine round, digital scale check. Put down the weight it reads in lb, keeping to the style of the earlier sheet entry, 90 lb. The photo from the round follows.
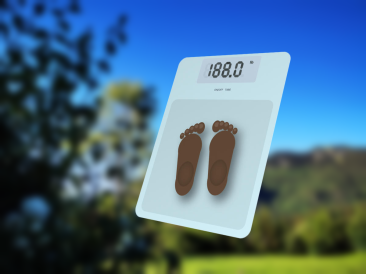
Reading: 188.0 lb
